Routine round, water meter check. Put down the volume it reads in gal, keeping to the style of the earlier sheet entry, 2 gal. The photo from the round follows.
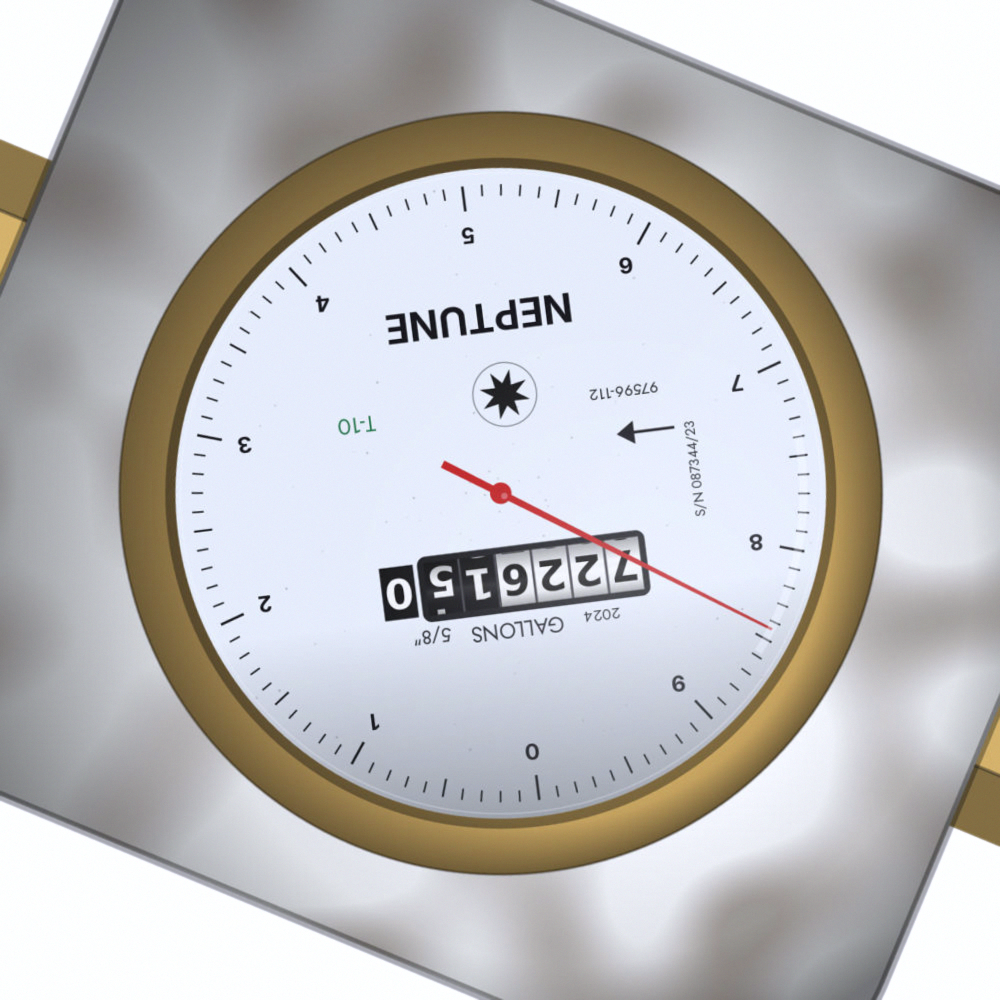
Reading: 7226148.4 gal
